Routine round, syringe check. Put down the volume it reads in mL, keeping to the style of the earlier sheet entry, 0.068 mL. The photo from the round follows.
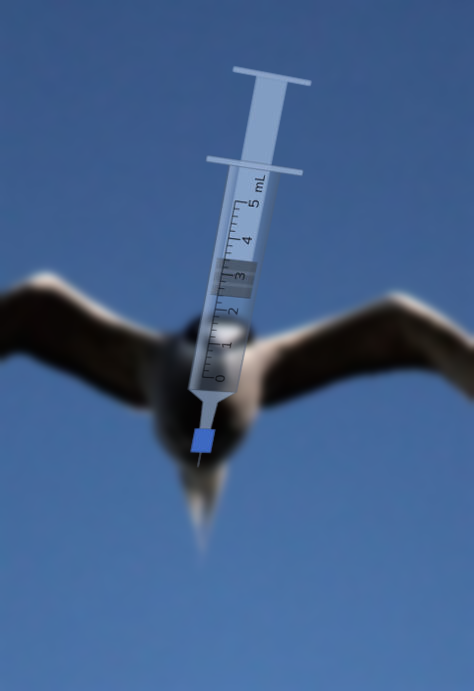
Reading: 2.4 mL
